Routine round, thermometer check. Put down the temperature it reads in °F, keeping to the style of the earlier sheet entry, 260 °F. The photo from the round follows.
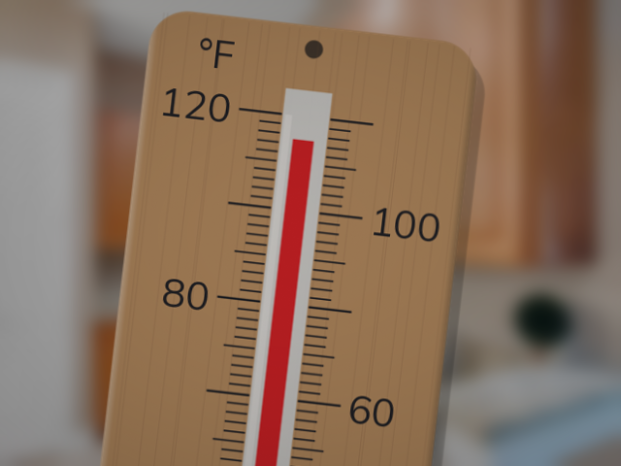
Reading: 115 °F
